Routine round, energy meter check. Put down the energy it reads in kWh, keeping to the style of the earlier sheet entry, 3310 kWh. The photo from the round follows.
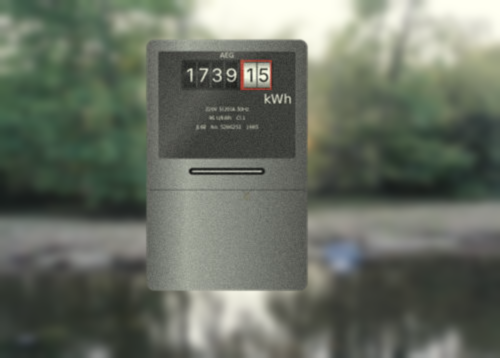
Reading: 1739.15 kWh
